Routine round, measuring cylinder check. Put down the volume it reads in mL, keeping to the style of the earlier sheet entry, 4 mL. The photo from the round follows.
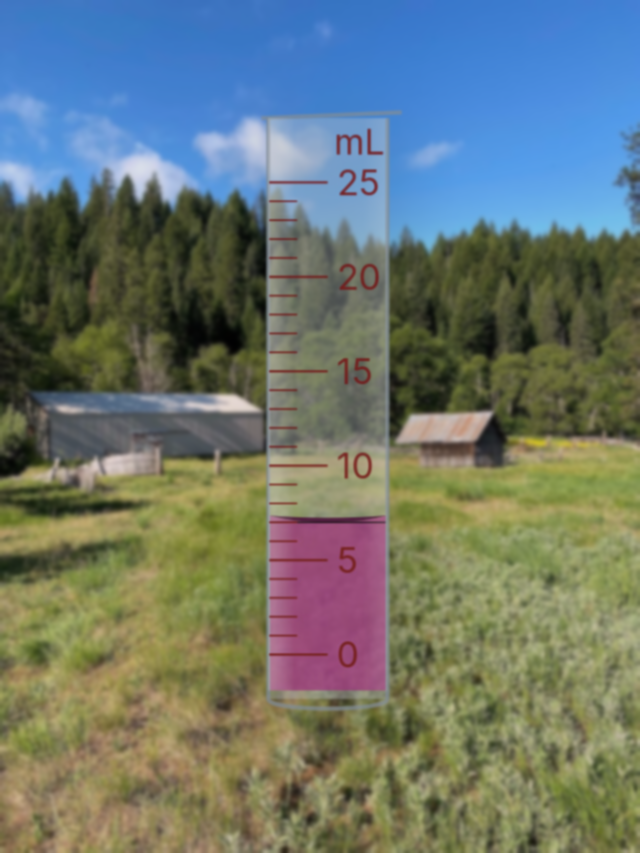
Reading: 7 mL
